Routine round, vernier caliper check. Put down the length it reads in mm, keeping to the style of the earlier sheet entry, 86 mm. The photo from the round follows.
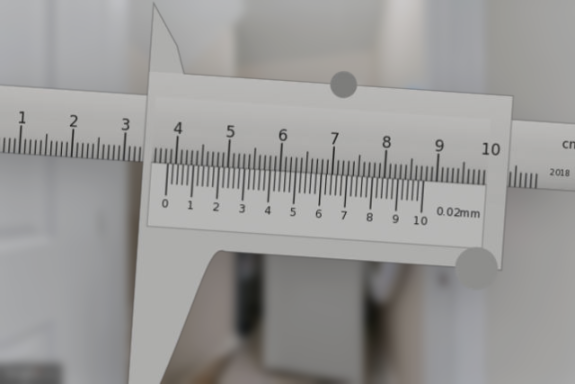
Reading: 38.5 mm
